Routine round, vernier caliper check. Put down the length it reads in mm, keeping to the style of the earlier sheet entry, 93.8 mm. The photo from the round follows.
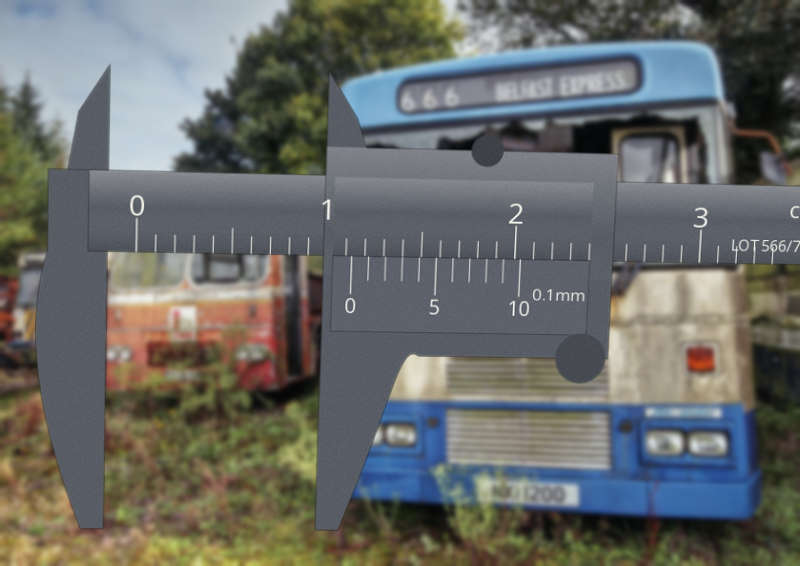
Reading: 11.3 mm
